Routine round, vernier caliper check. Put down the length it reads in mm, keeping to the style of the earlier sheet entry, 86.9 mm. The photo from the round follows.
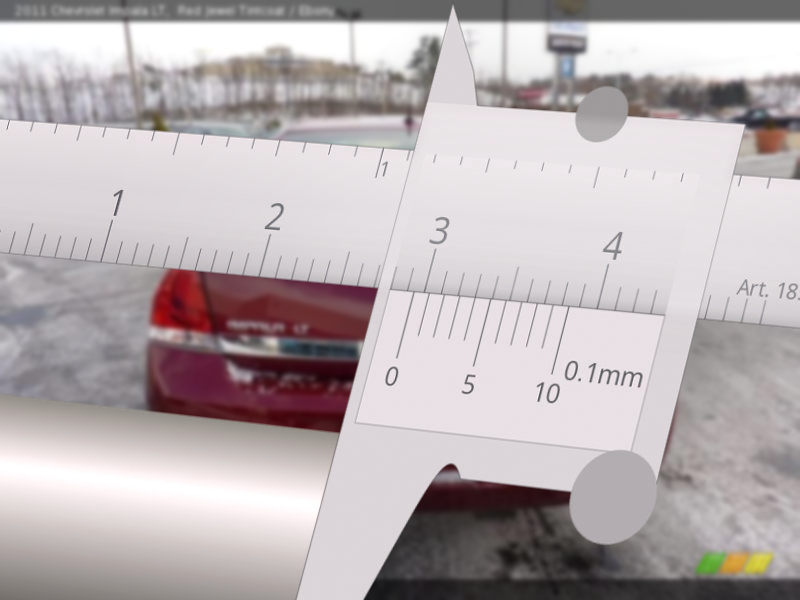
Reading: 29.4 mm
